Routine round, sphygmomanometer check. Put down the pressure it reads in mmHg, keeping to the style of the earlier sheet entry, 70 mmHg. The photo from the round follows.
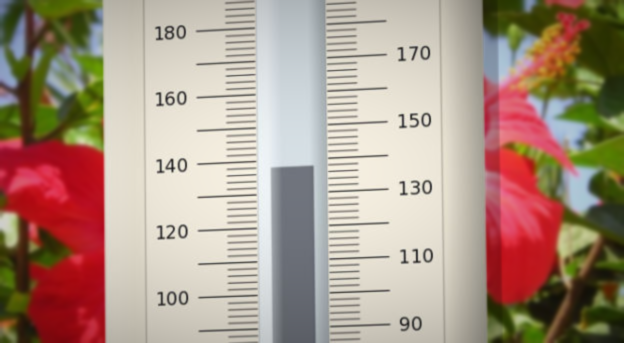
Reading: 138 mmHg
